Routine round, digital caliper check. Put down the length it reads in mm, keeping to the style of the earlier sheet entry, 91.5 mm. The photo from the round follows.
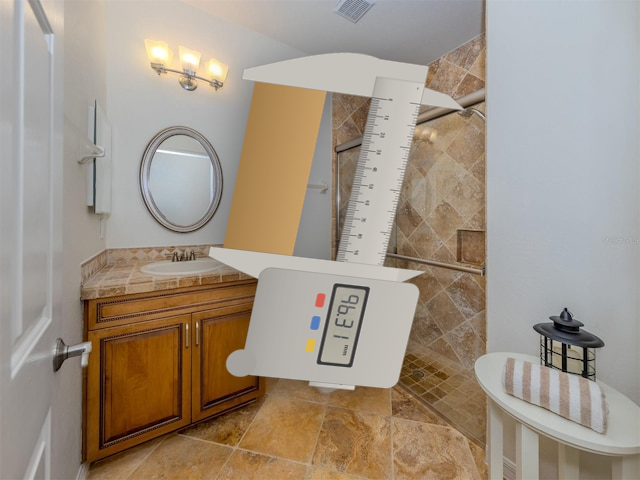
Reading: 96.31 mm
